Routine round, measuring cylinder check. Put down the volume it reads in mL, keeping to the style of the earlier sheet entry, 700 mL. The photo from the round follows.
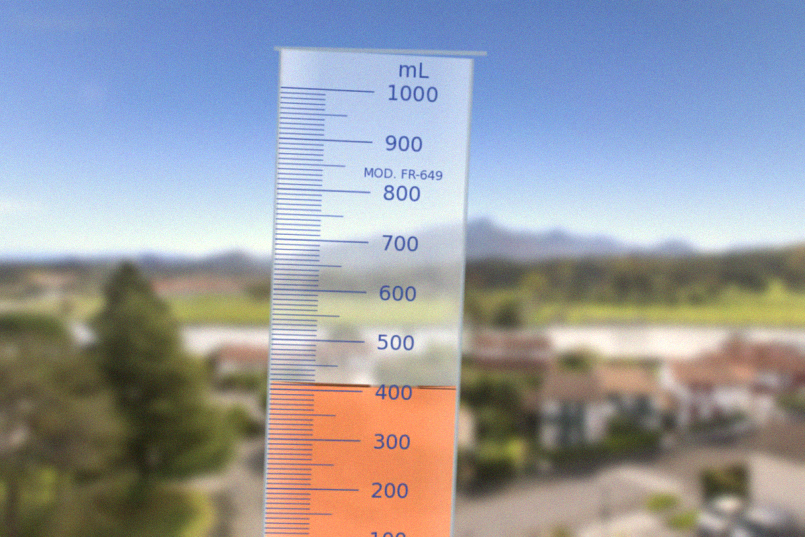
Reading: 410 mL
